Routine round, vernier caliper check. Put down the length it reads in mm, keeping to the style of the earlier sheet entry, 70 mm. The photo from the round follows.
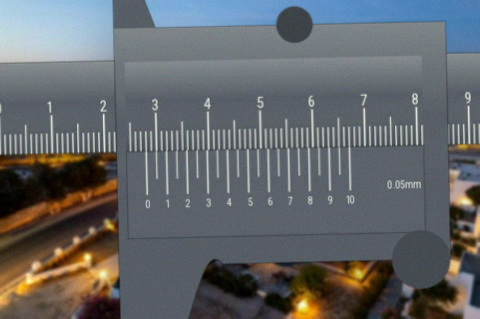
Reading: 28.0 mm
